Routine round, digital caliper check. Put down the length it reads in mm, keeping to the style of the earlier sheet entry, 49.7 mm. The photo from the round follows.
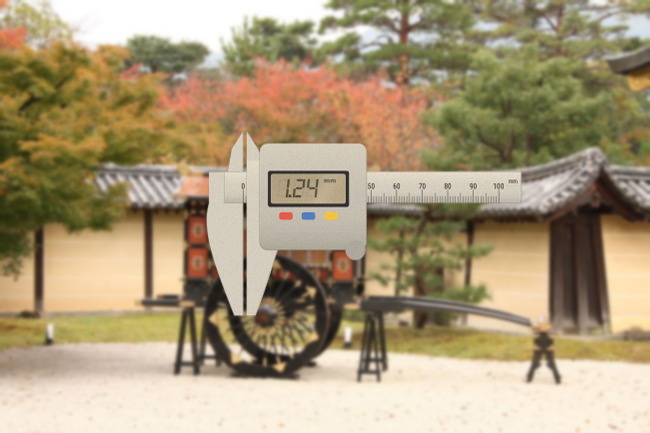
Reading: 1.24 mm
